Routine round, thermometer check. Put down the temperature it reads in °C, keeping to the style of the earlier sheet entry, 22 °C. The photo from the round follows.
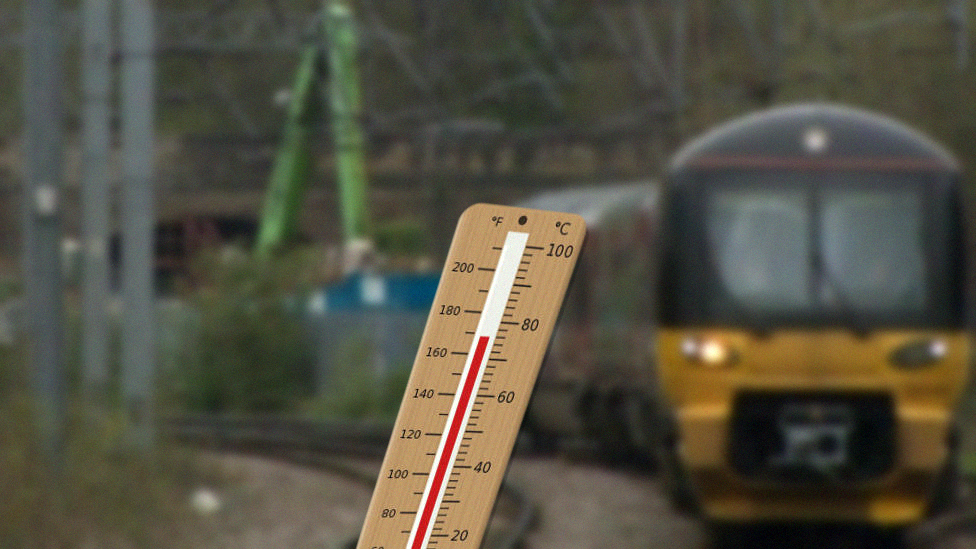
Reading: 76 °C
